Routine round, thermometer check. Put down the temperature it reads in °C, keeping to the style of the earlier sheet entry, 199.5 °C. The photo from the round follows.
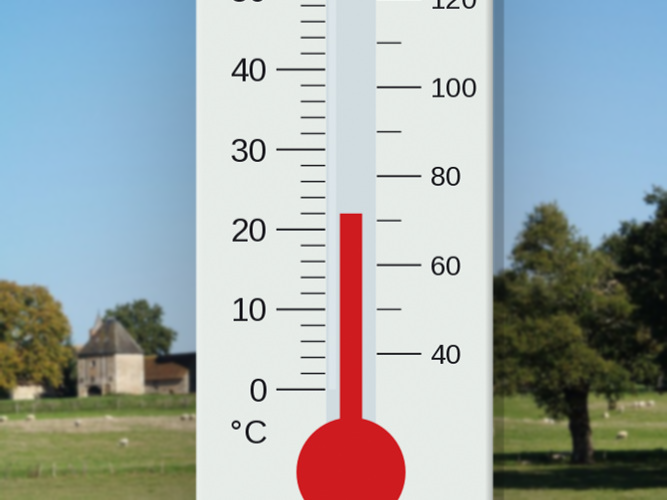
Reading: 22 °C
